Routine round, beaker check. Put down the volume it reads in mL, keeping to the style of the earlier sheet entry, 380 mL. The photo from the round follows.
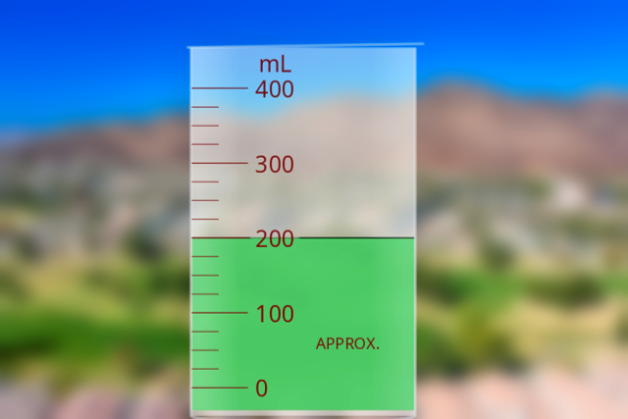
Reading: 200 mL
